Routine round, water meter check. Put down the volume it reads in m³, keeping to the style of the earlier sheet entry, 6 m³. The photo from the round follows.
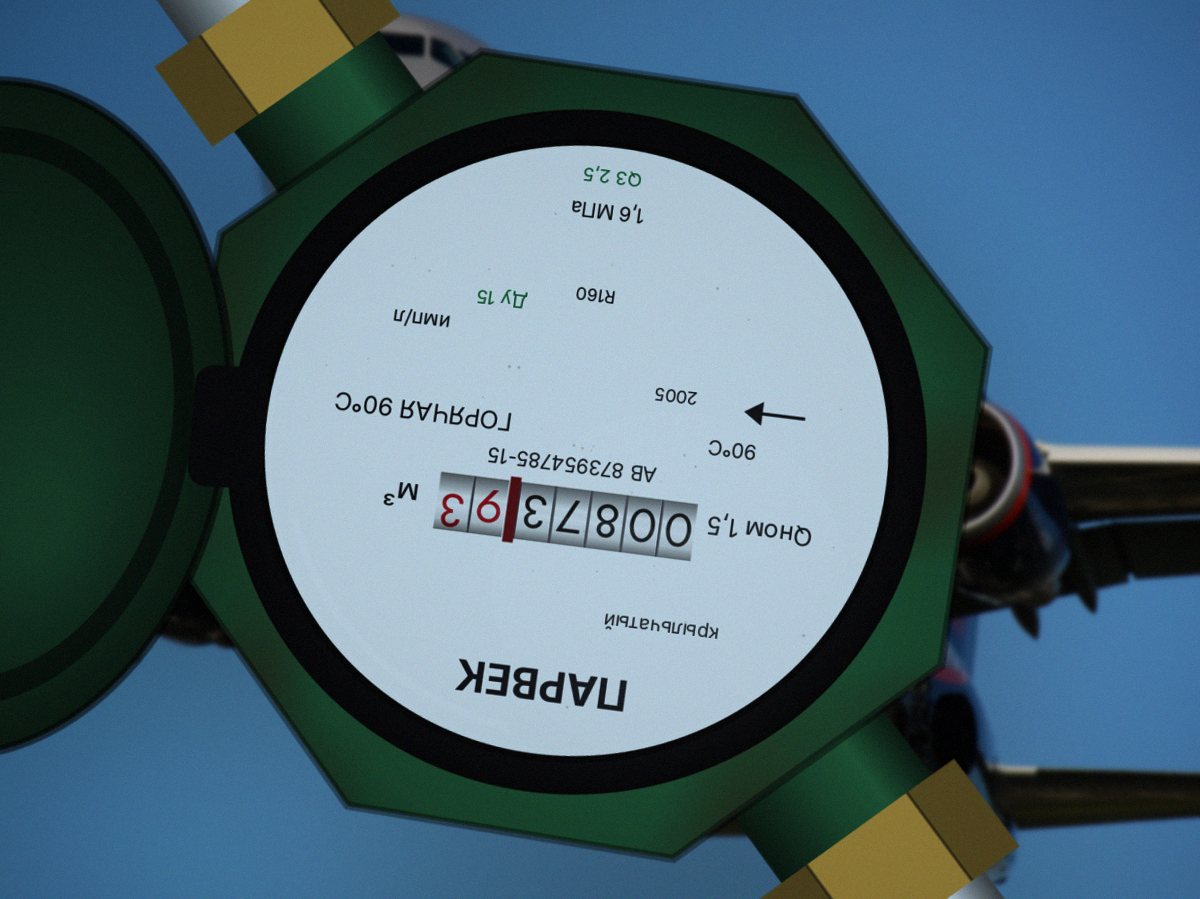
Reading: 873.93 m³
